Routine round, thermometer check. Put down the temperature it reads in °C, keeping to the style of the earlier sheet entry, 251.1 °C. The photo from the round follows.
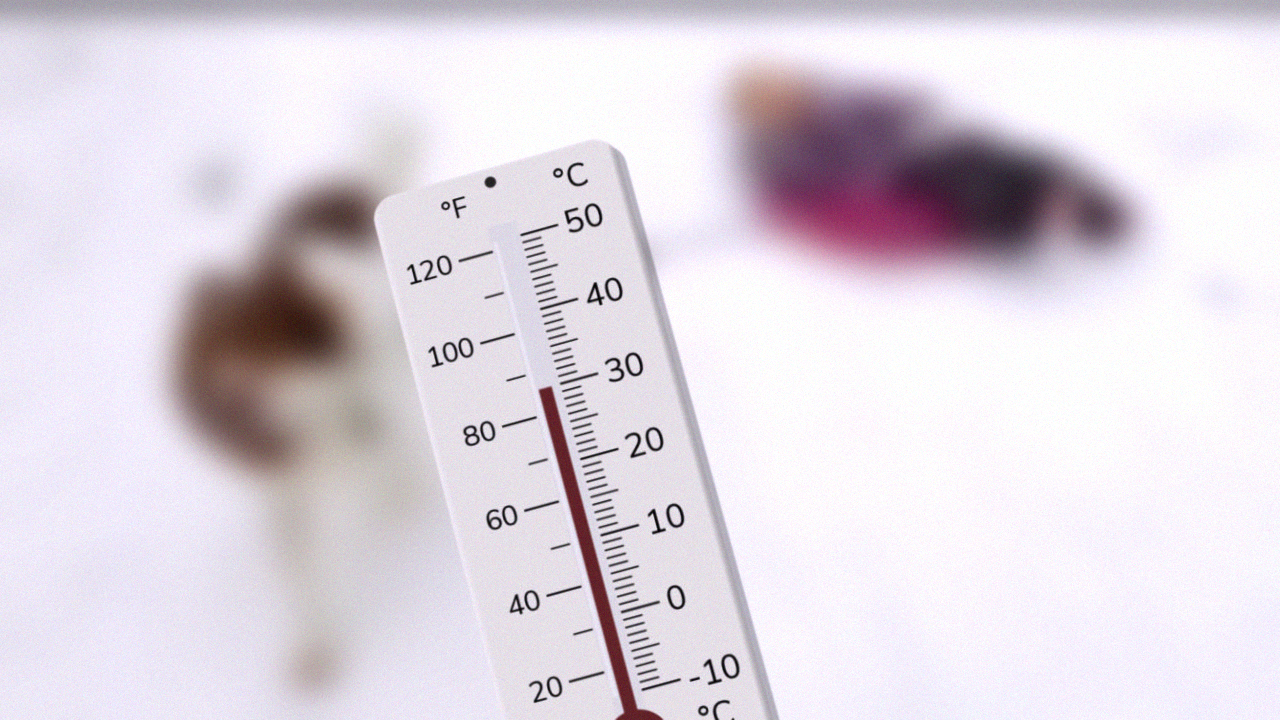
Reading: 30 °C
